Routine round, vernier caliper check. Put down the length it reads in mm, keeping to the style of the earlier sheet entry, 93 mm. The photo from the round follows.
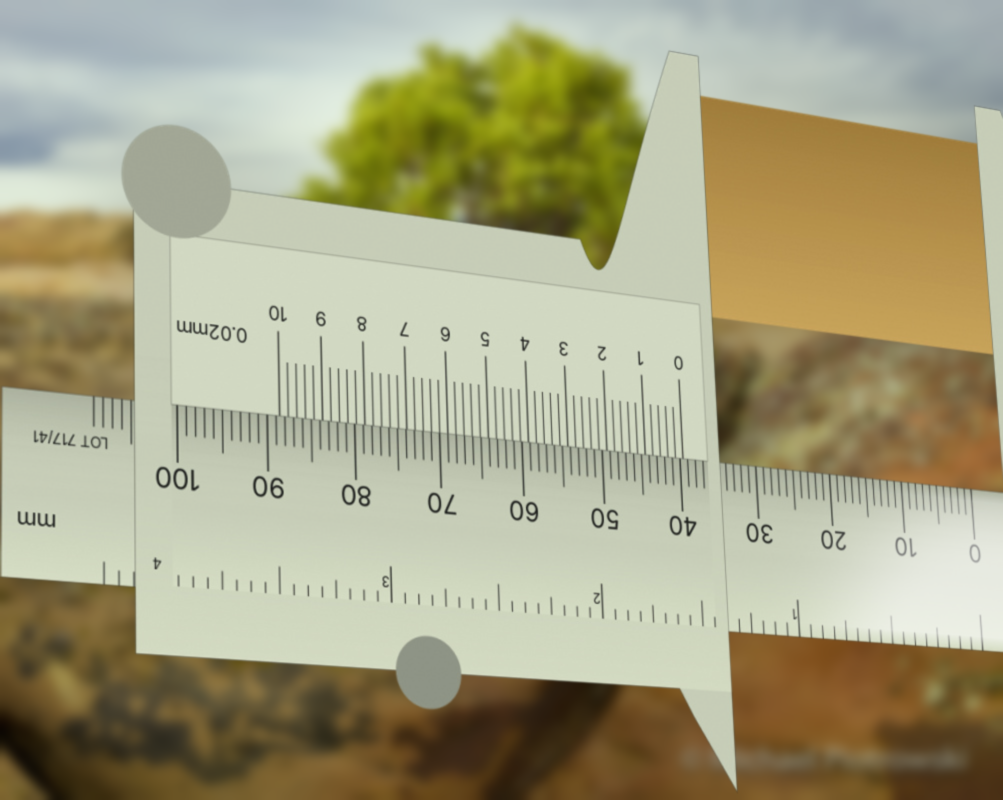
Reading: 39.6 mm
